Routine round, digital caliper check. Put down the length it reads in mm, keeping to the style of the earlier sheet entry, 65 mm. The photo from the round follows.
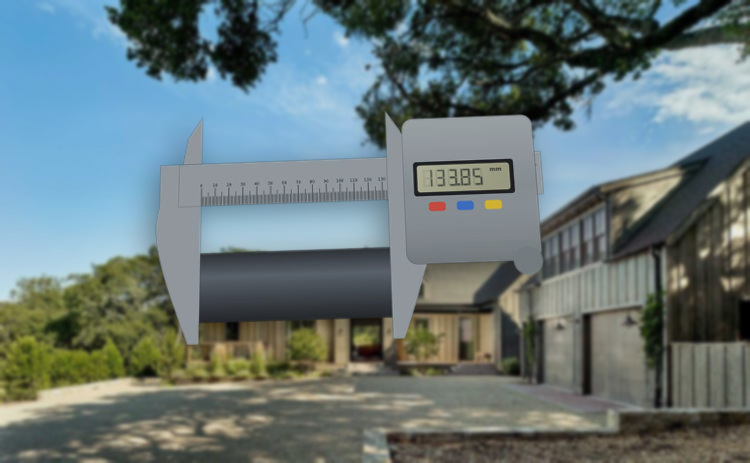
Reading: 133.85 mm
